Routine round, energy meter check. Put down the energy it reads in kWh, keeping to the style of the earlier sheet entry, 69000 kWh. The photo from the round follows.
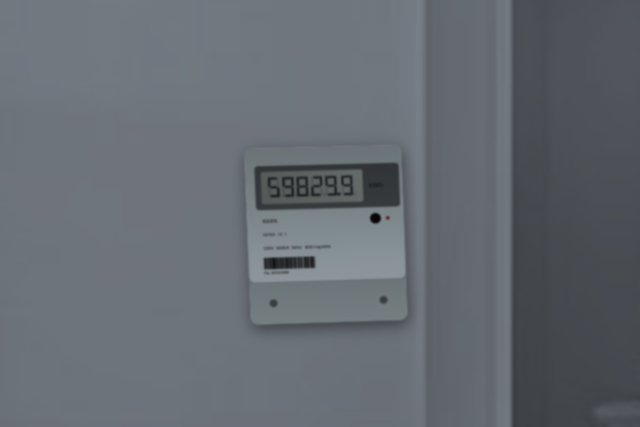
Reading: 59829.9 kWh
